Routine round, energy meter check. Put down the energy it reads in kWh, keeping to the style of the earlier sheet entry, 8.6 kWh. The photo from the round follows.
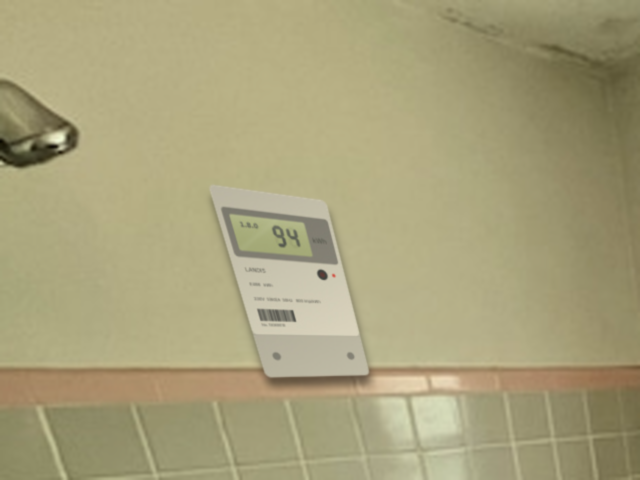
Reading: 94 kWh
